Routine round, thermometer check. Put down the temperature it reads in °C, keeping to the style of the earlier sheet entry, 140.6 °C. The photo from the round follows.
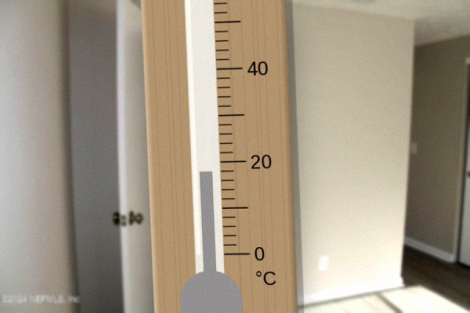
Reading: 18 °C
